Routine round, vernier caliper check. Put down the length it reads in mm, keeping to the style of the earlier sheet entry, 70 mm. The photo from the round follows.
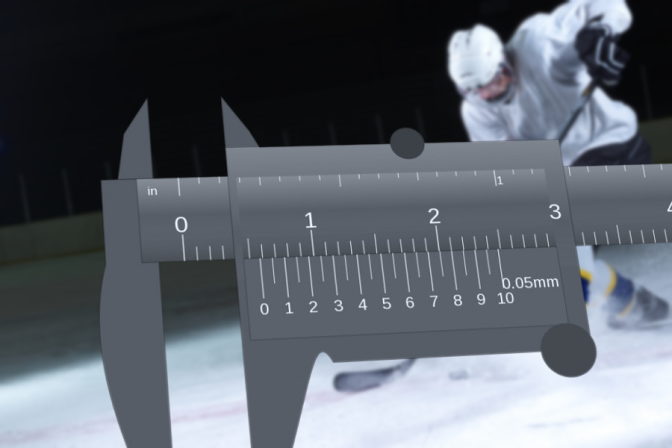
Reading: 5.8 mm
